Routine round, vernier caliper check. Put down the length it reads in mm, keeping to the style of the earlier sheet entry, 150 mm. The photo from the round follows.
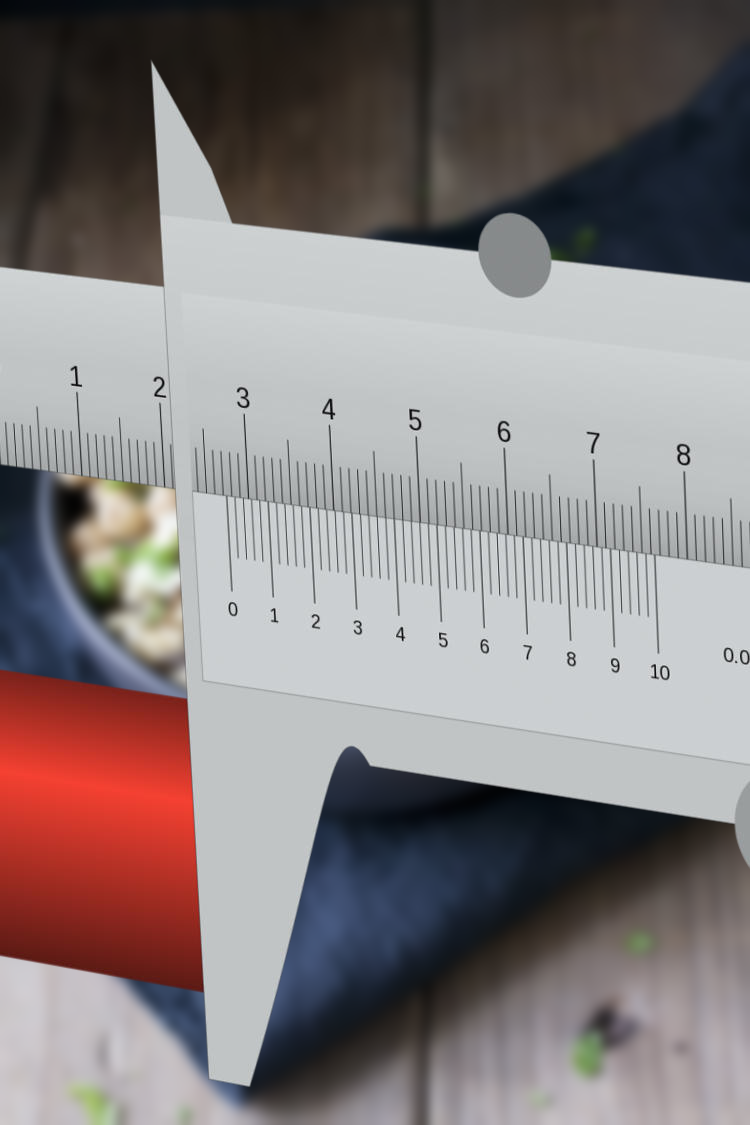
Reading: 27.4 mm
